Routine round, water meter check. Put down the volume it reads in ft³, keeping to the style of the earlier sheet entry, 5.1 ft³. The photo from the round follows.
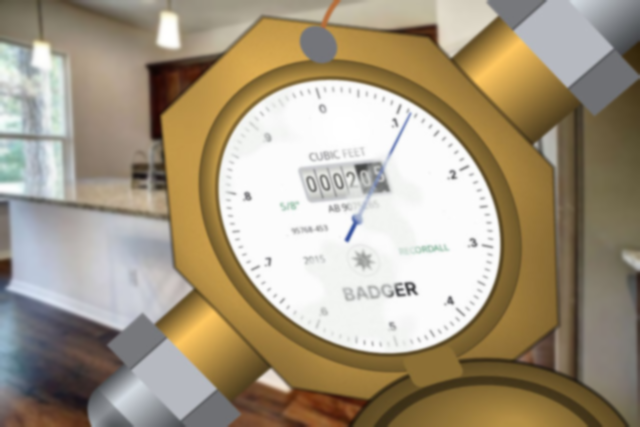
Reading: 205.11 ft³
